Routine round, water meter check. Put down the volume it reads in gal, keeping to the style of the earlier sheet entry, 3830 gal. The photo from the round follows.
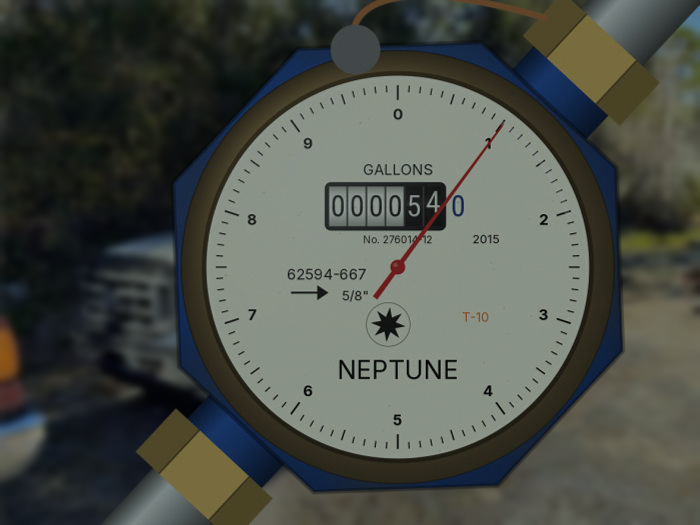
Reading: 541.0 gal
